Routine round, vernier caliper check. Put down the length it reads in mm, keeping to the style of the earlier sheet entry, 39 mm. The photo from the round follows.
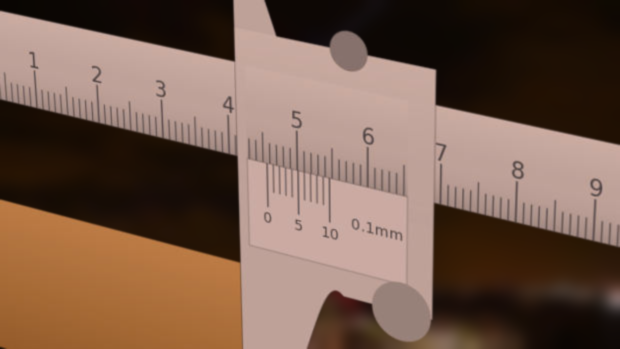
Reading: 45.6 mm
